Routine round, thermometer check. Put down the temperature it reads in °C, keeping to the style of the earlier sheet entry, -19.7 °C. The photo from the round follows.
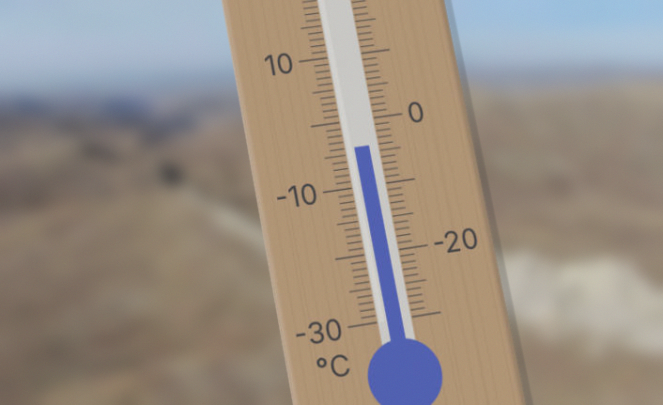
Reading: -4 °C
